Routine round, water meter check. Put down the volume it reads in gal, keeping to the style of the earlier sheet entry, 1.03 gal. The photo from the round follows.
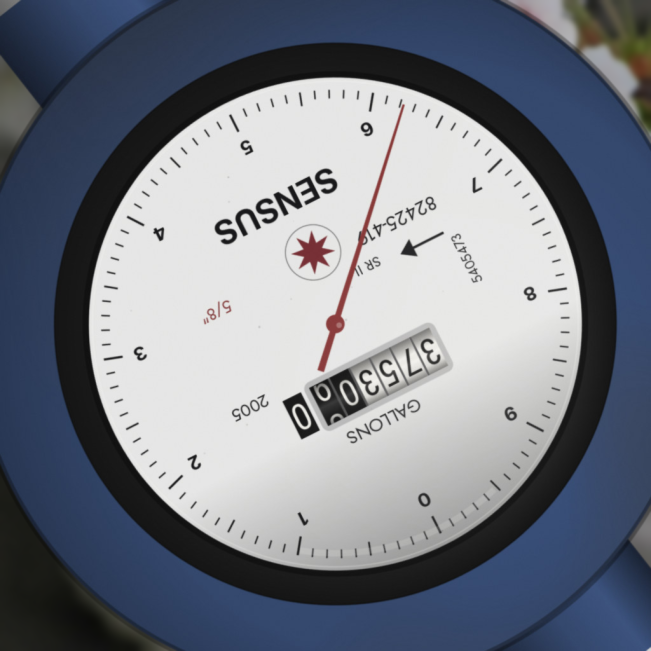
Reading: 3753086.2 gal
